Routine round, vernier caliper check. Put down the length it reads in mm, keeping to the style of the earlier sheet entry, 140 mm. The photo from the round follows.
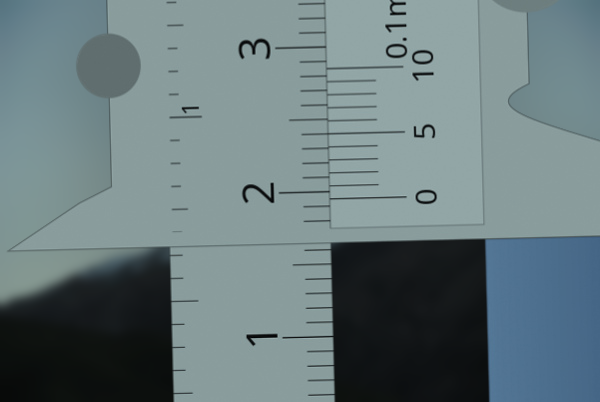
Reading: 19.5 mm
